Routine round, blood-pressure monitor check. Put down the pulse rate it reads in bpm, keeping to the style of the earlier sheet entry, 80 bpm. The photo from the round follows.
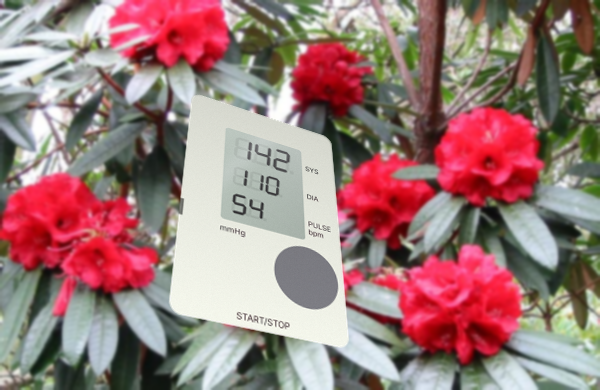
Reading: 54 bpm
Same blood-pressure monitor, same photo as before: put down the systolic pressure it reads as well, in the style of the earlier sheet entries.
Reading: 142 mmHg
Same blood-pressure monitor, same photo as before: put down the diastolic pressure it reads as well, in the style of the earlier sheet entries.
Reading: 110 mmHg
